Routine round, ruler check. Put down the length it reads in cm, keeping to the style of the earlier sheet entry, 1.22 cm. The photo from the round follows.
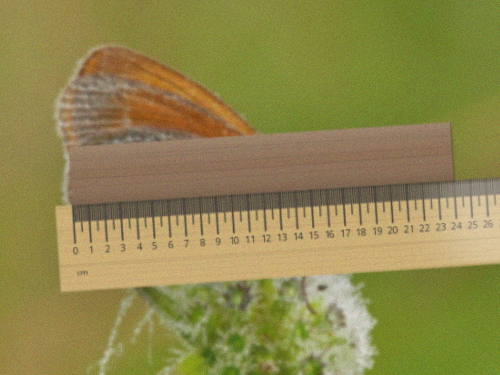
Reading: 24 cm
